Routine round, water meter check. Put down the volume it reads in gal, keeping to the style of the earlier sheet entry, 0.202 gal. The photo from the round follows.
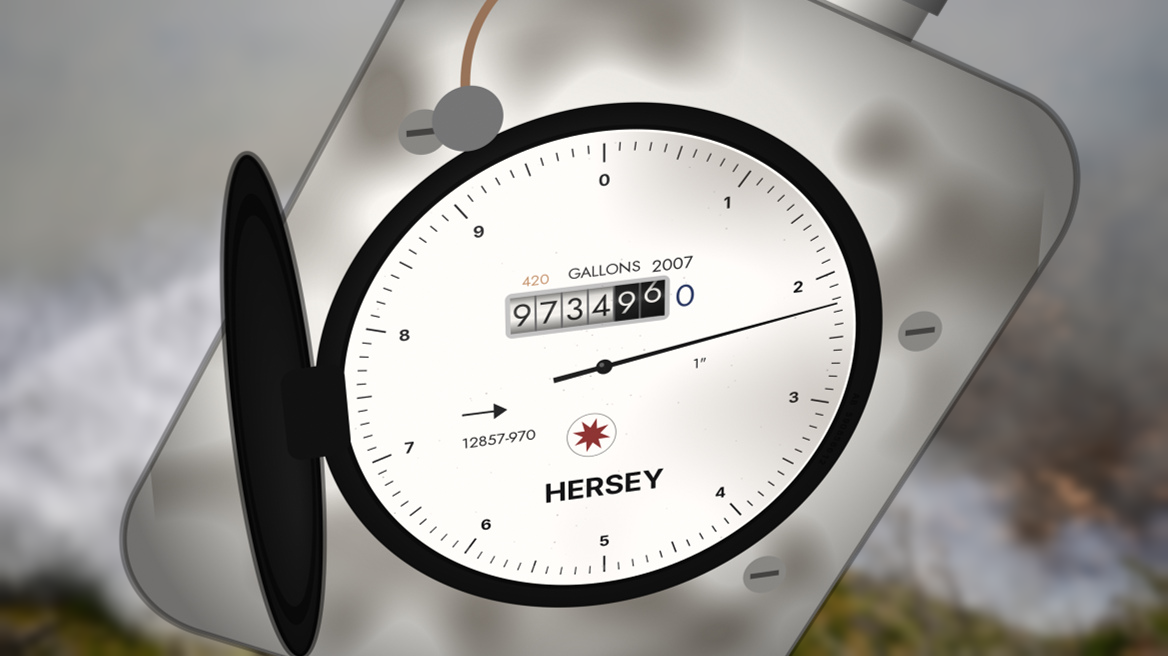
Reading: 9734962.2 gal
